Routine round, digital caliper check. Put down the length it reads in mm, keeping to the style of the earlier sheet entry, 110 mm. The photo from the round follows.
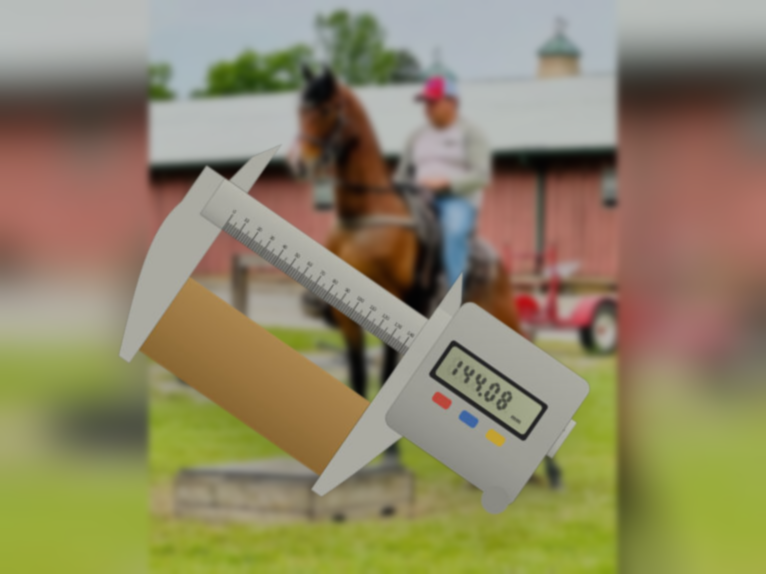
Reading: 144.08 mm
